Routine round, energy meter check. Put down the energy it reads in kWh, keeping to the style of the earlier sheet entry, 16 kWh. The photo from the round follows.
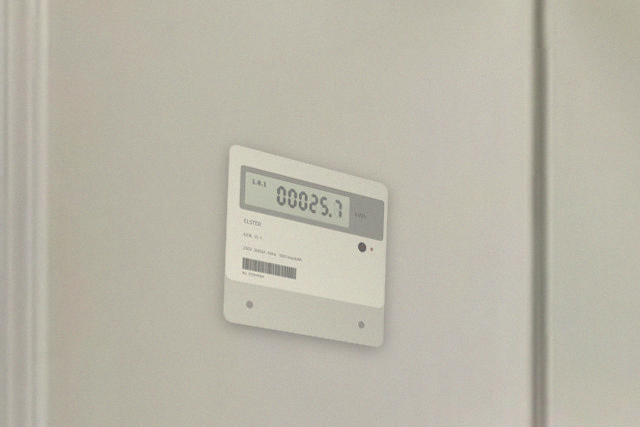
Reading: 25.7 kWh
